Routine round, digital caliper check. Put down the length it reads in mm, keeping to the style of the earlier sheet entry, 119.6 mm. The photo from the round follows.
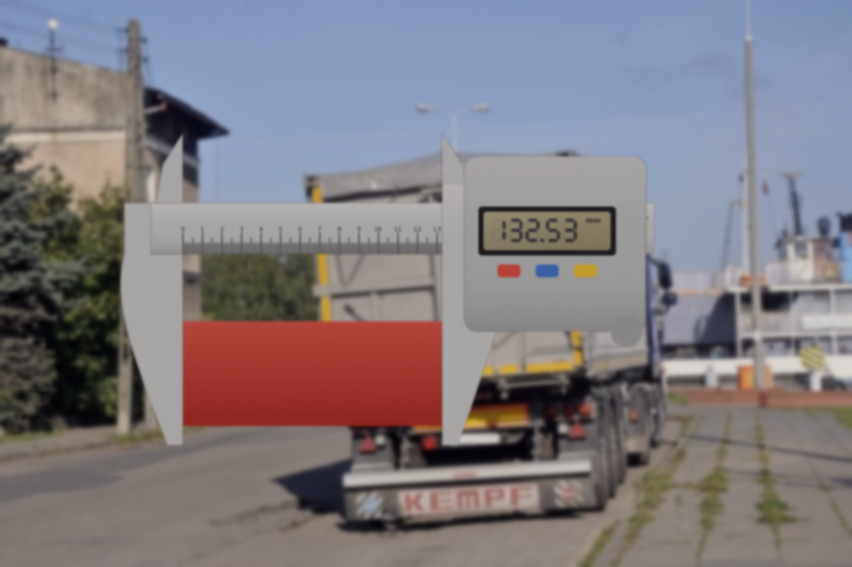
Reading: 132.53 mm
